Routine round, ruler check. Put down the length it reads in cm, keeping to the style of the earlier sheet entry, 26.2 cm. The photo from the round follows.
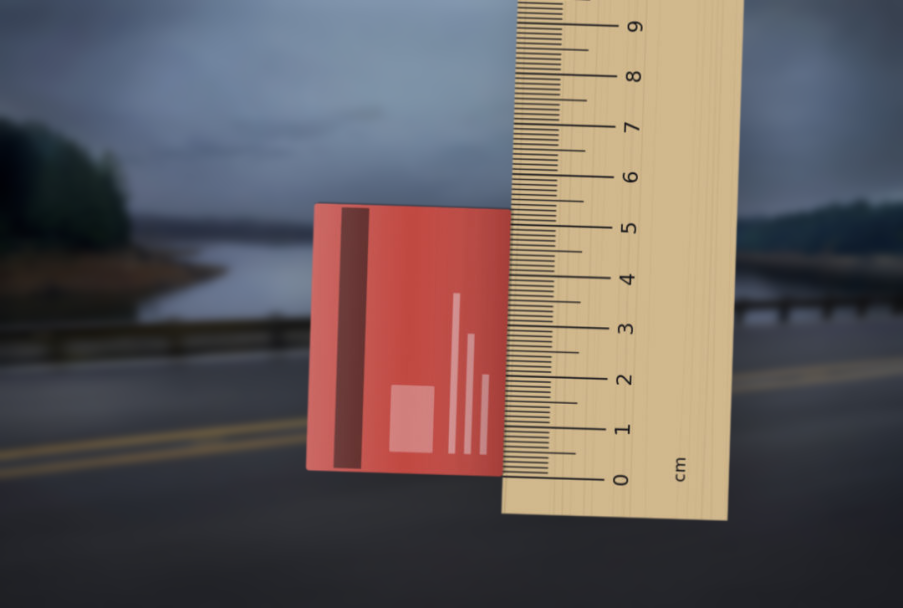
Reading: 5.3 cm
